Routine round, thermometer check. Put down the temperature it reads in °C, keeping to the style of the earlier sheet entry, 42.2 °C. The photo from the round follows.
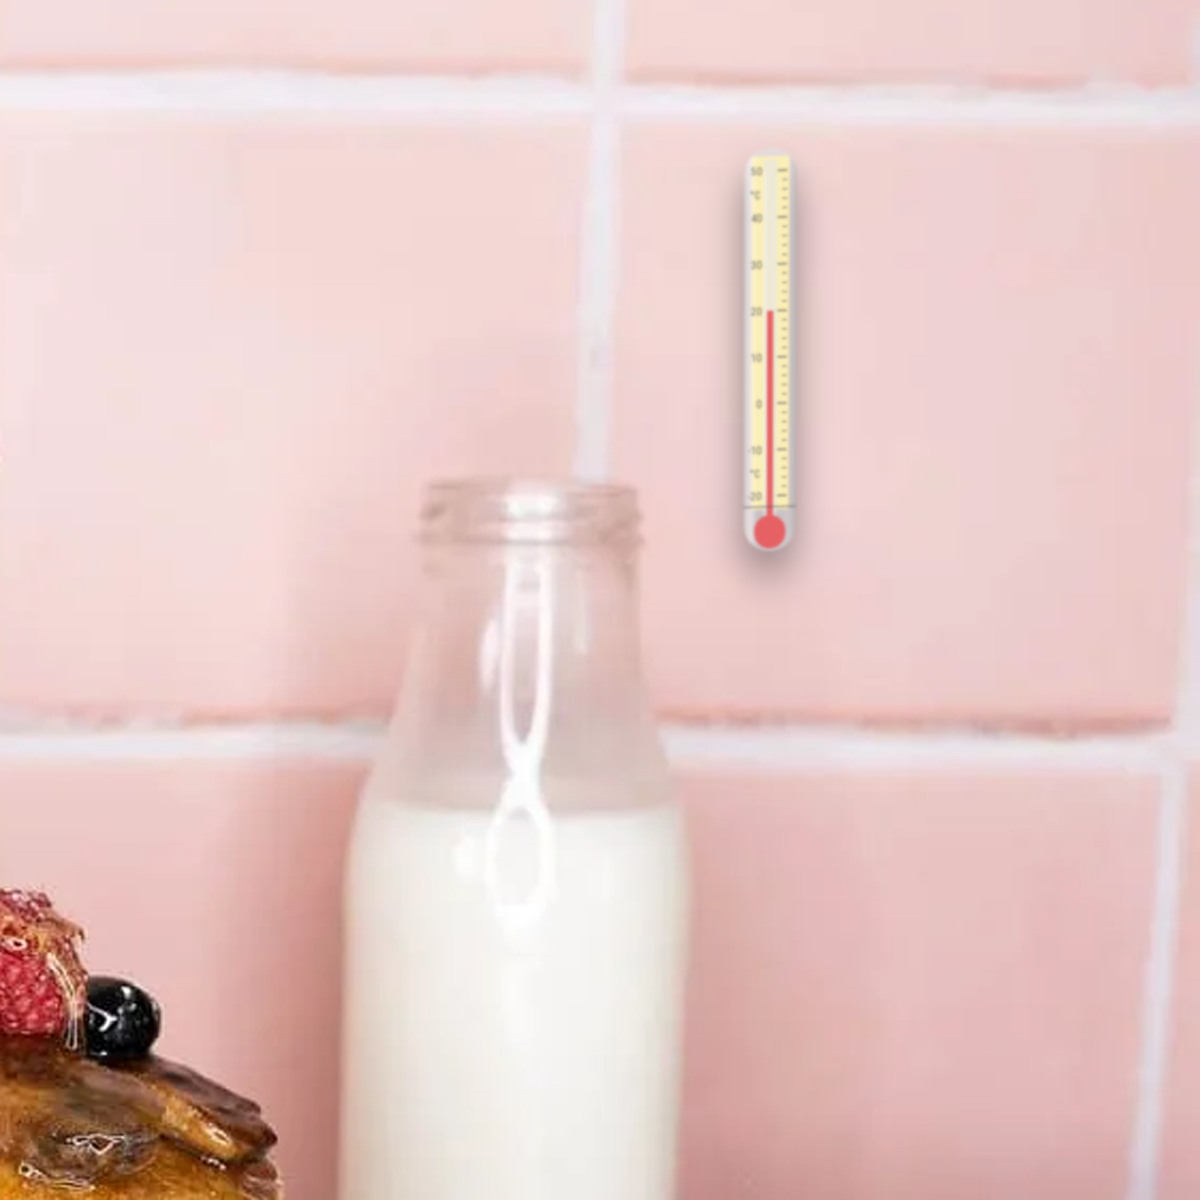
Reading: 20 °C
